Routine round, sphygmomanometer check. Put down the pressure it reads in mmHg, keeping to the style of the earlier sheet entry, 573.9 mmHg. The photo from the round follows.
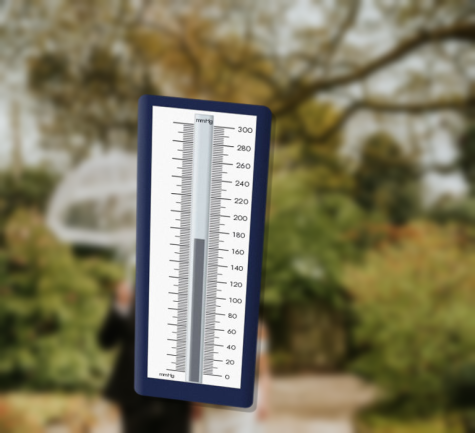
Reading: 170 mmHg
